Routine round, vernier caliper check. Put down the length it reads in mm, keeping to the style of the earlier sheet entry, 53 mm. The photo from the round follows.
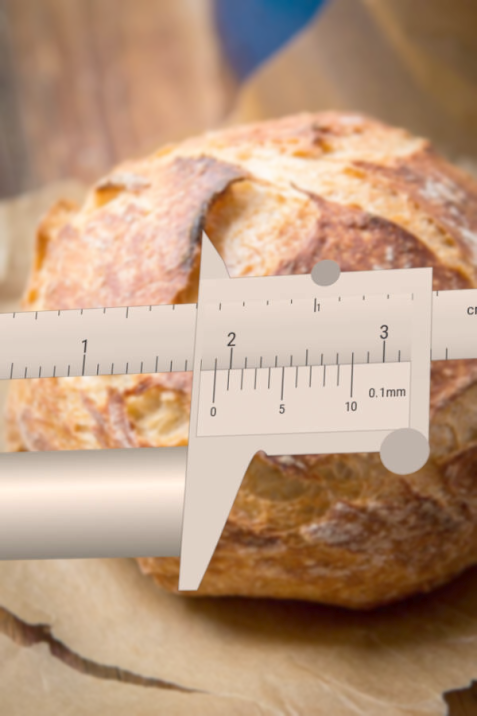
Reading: 19.0 mm
